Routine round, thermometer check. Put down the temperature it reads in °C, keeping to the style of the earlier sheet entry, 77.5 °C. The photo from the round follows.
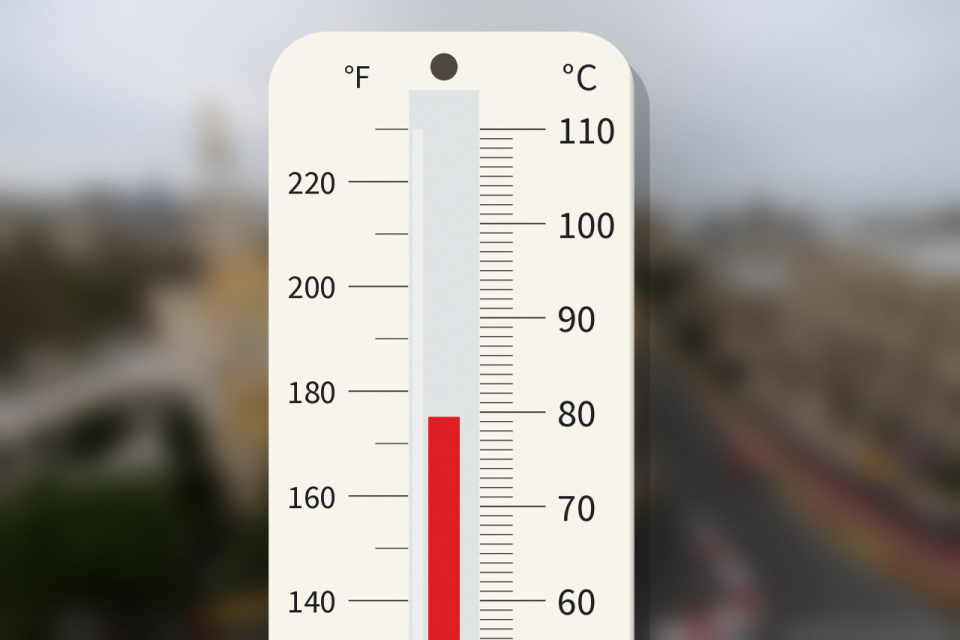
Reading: 79.5 °C
